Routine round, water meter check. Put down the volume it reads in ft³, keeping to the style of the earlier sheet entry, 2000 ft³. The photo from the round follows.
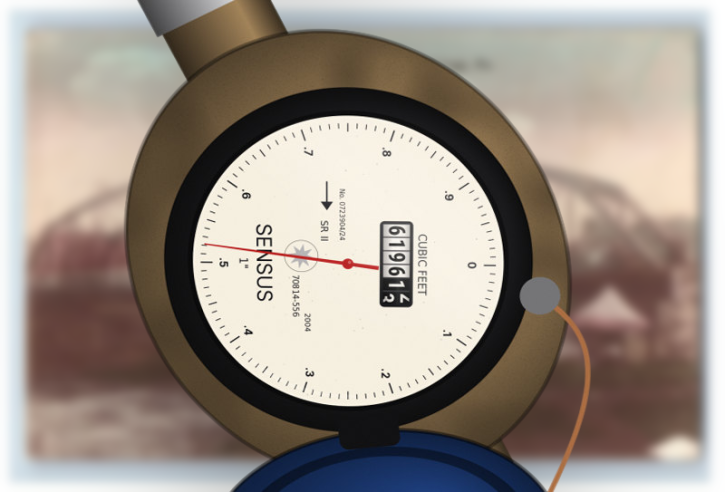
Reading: 619612.52 ft³
